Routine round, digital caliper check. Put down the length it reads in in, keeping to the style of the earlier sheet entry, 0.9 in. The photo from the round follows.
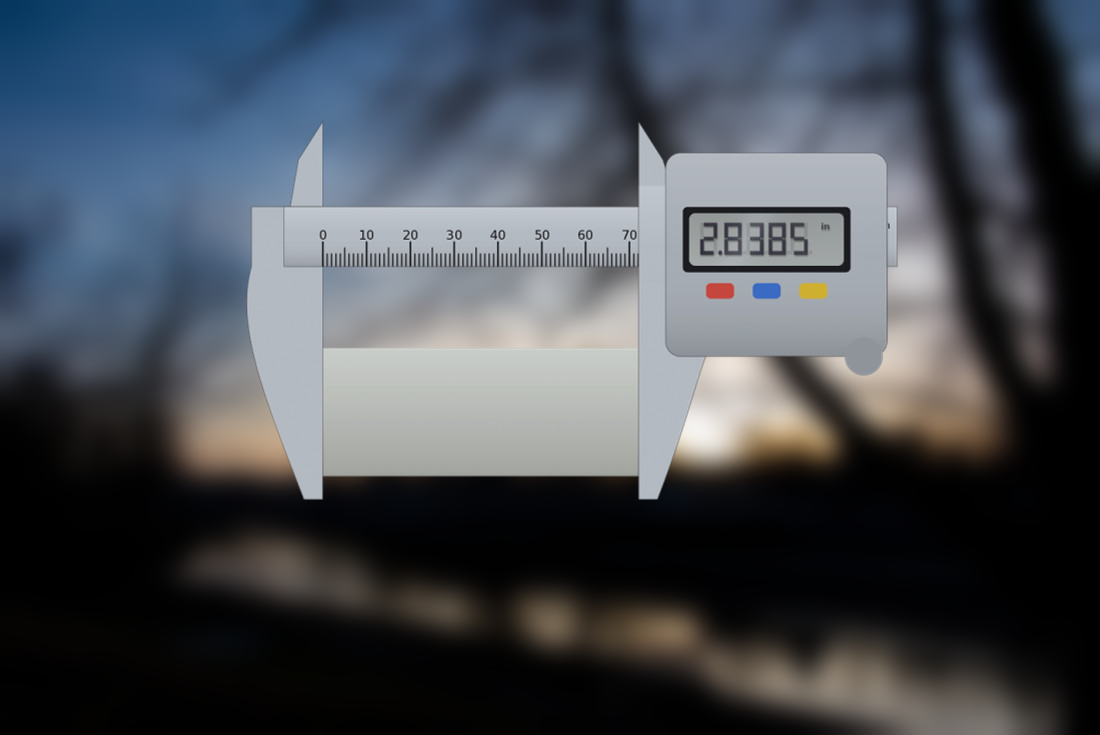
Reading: 2.8385 in
